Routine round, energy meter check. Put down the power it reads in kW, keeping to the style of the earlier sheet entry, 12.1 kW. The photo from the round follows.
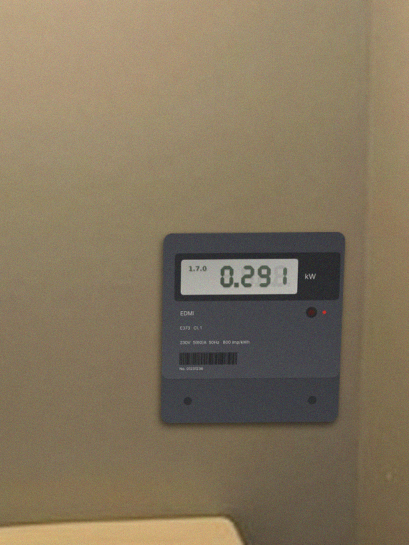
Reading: 0.291 kW
